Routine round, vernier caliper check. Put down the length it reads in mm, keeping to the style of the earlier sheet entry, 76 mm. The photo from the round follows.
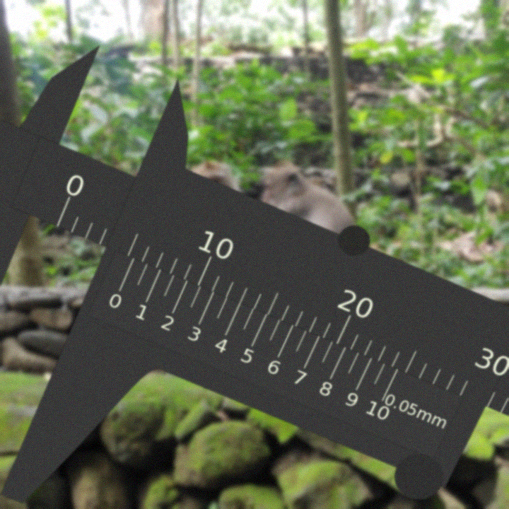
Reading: 5.4 mm
